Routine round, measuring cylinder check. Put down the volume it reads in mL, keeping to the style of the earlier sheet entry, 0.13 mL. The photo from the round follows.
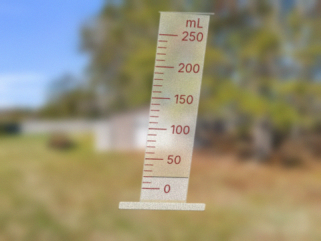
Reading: 20 mL
